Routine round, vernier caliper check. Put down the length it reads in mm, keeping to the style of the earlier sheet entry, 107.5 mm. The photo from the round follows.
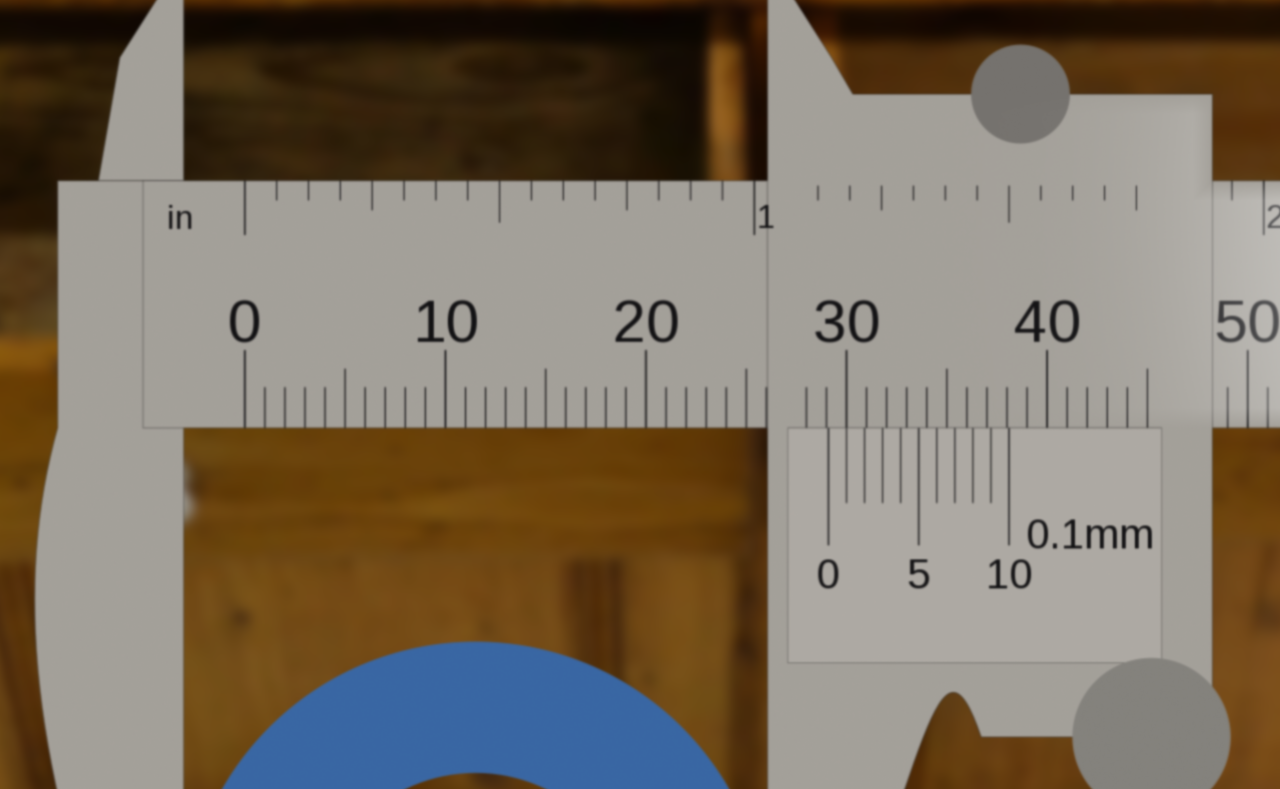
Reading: 29.1 mm
